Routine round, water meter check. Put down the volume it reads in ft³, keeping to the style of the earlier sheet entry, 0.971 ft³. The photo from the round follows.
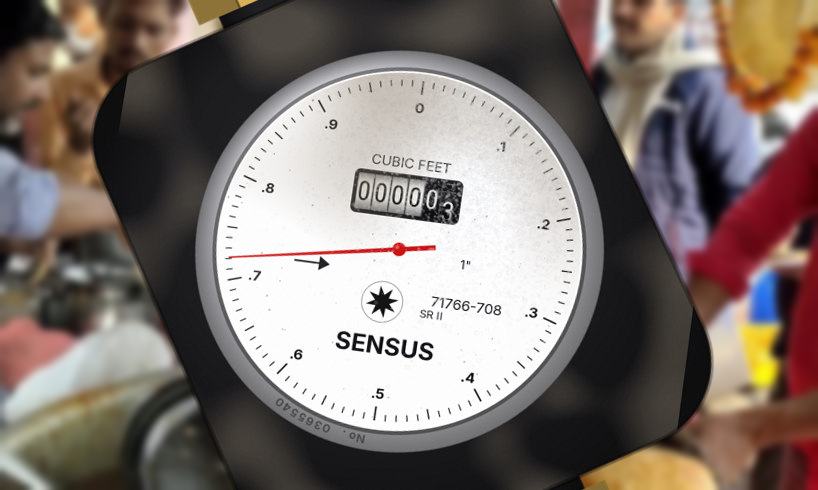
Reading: 2.72 ft³
